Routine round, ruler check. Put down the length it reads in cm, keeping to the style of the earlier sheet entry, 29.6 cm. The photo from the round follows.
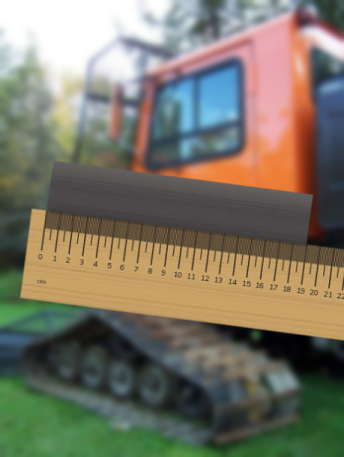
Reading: 19 cm
